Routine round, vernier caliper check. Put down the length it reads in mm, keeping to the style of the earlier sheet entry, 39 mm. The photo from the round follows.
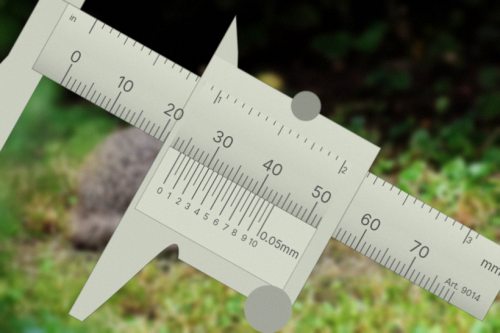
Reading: 24.6 mm
